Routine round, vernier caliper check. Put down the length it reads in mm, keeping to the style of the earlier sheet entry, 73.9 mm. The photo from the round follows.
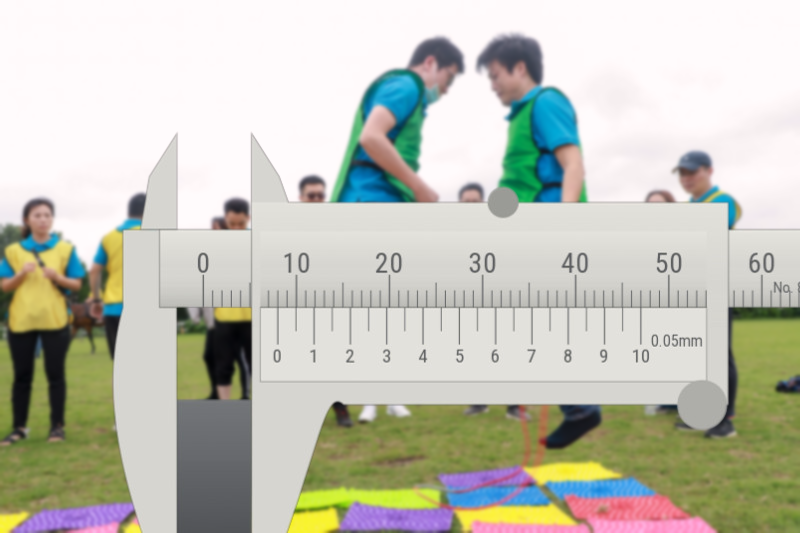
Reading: 8.0 mm
